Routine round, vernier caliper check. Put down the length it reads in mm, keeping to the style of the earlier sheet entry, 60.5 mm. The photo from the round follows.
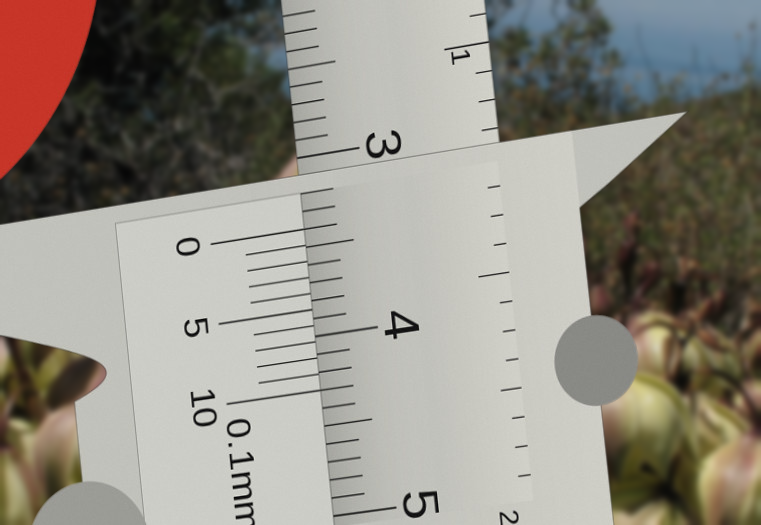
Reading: 34.0 mm
